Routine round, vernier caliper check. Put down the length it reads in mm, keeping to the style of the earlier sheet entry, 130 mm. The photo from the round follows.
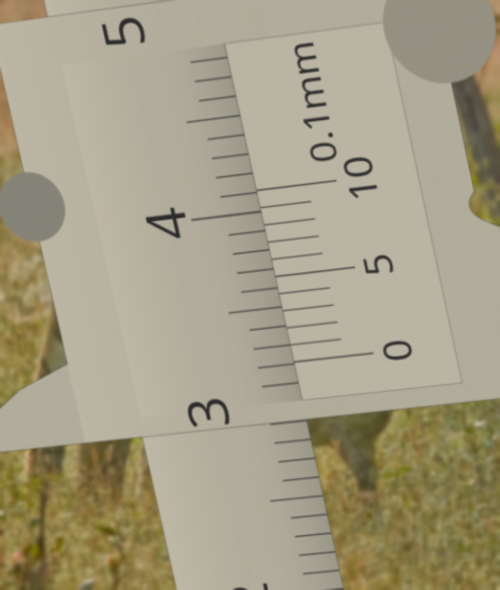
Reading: 32.1 mm
